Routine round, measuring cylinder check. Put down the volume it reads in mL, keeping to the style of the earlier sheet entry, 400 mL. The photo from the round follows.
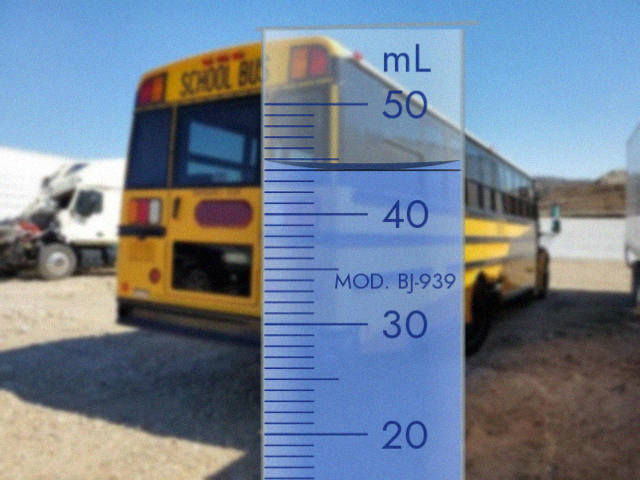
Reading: 44 mL
